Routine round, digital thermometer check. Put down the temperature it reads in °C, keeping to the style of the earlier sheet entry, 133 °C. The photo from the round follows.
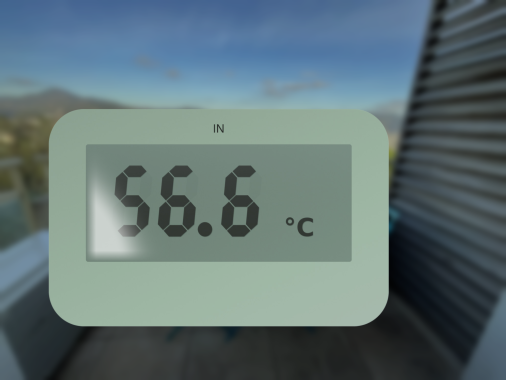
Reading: 56.6 °C
